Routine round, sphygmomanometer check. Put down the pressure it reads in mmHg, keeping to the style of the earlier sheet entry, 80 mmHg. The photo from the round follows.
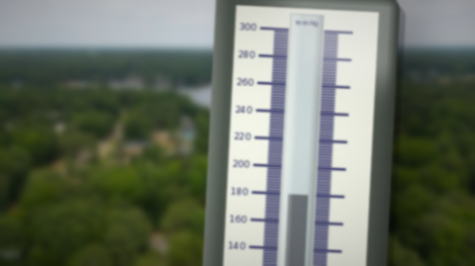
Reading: 180 mmHg
